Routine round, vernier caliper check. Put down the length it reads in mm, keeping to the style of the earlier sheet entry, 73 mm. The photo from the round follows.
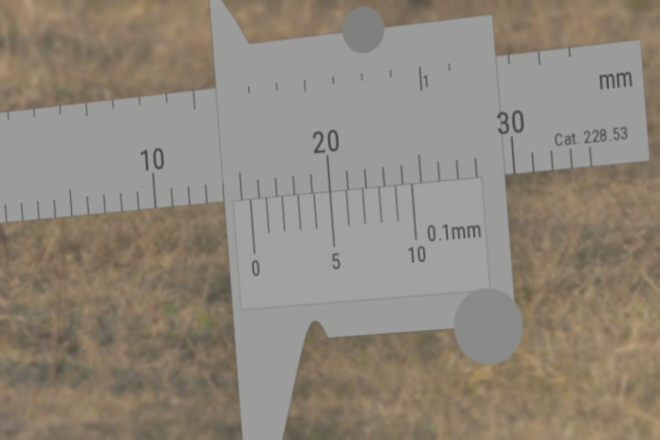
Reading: 15.5 mm
